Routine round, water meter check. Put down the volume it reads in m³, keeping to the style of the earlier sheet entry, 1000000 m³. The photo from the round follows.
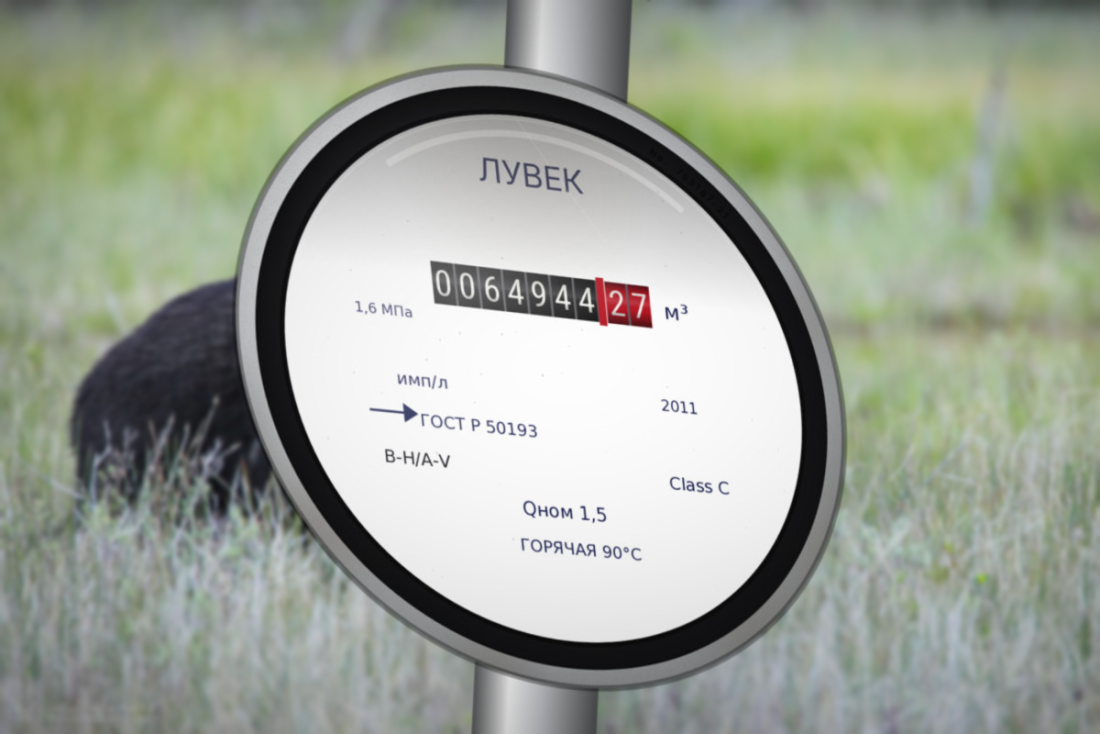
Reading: 64944.27 m³
